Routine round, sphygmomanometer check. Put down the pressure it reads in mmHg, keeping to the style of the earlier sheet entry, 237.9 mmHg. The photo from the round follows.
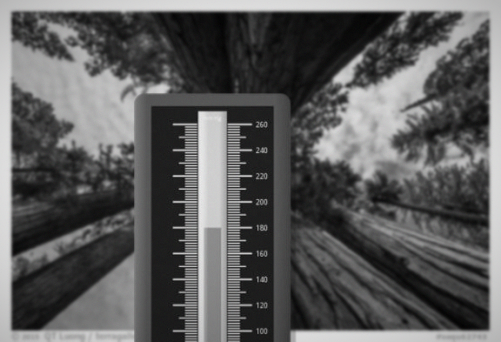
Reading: 180 mmHg
